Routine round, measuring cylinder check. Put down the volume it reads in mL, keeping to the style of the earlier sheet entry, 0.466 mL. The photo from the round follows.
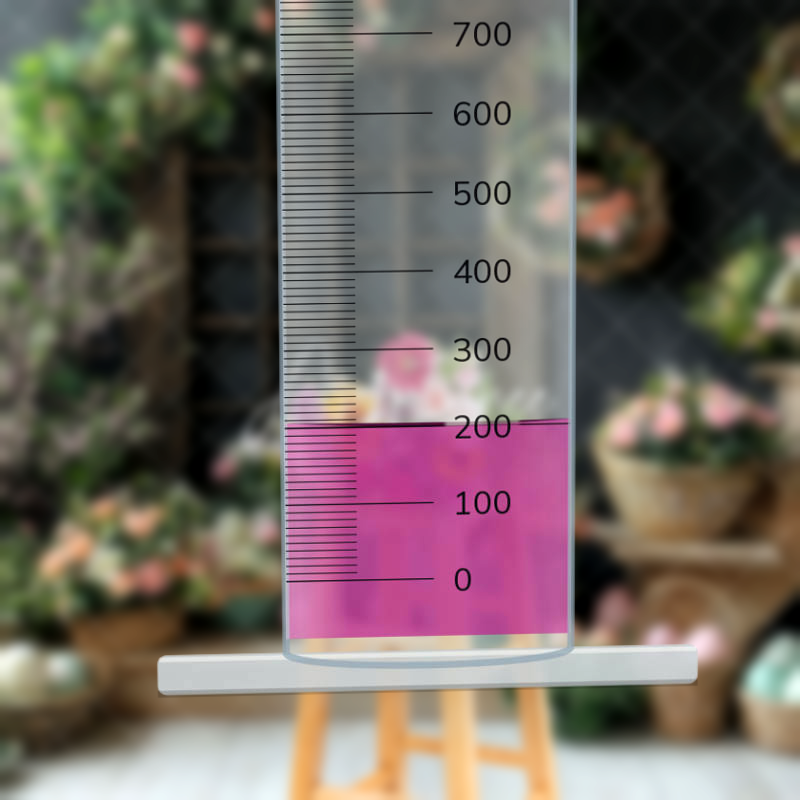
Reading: 200 mL
